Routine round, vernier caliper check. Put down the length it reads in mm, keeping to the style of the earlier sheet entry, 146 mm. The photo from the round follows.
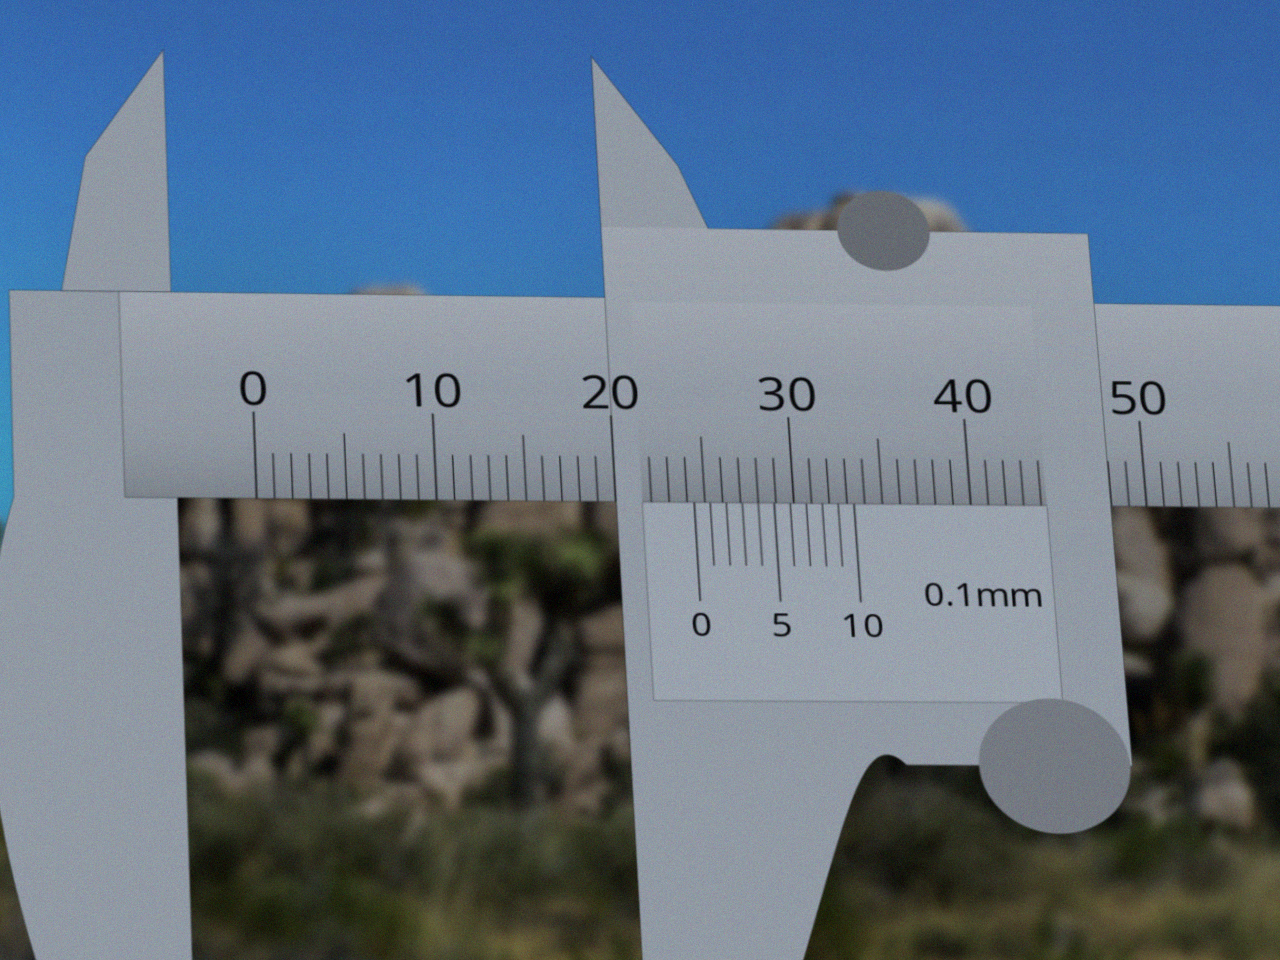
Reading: 24.4 mm
